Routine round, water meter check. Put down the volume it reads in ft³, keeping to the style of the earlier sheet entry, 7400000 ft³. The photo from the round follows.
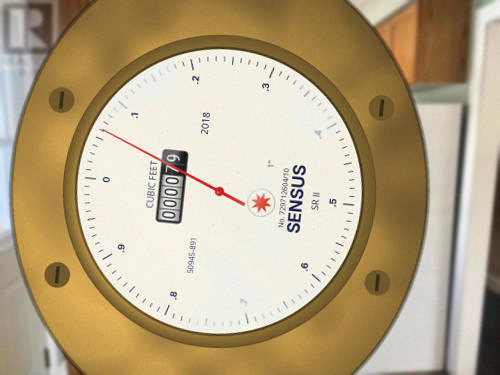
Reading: 79.06 ft³
